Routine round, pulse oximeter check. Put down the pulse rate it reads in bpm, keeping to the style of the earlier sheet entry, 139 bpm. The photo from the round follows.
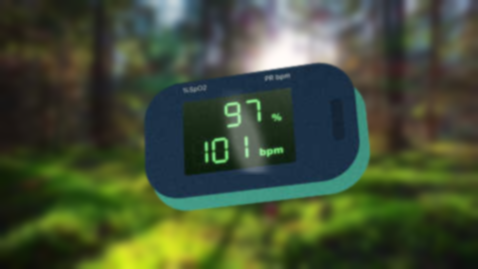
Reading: 101 bpm
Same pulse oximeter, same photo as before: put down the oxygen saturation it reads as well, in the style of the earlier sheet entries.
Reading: 97 %
